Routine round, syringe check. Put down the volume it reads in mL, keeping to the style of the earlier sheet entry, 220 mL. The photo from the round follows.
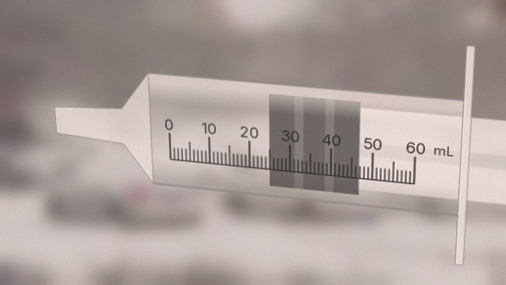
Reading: 25 mL
